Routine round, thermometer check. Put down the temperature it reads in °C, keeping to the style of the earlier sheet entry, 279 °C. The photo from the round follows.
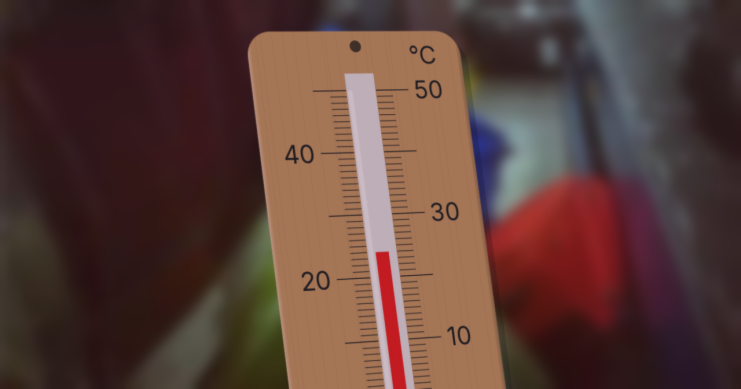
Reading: 24 °C
